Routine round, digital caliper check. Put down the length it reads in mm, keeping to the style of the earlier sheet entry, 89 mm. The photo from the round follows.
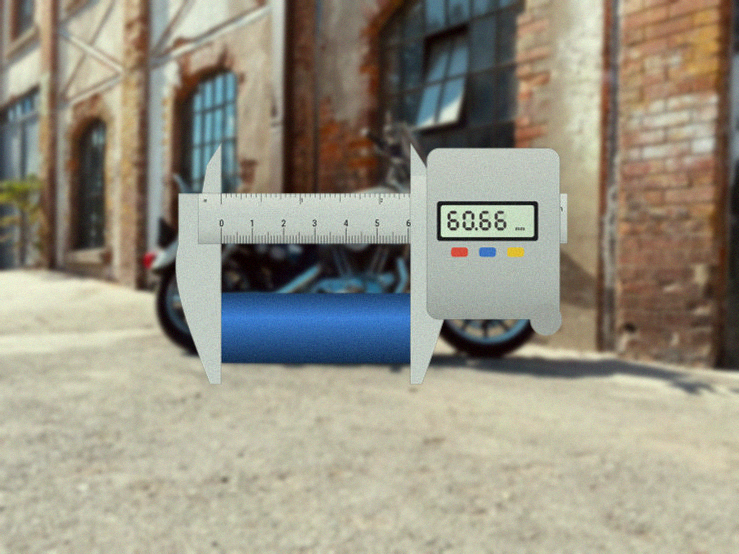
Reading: 60.66 mm
